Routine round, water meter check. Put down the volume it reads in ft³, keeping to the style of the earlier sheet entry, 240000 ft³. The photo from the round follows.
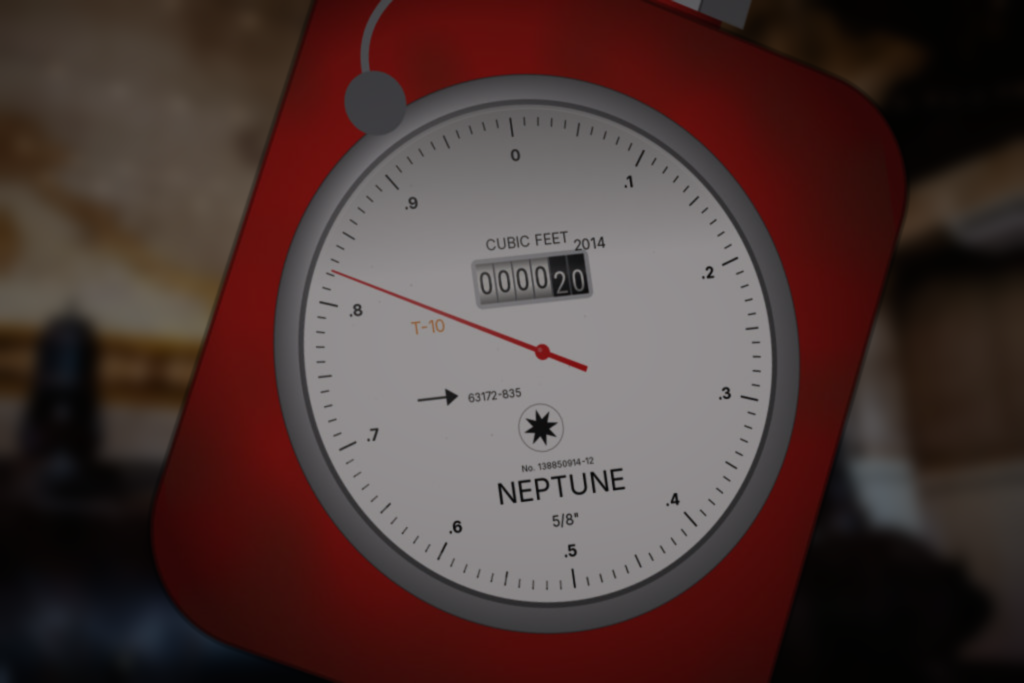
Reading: 19.82 ft³
